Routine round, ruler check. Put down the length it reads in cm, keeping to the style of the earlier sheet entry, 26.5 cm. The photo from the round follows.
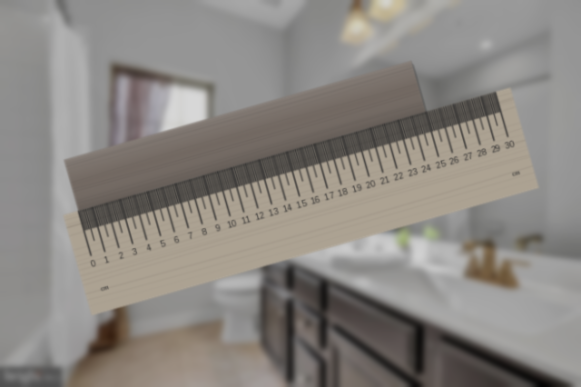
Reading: 25 cm
